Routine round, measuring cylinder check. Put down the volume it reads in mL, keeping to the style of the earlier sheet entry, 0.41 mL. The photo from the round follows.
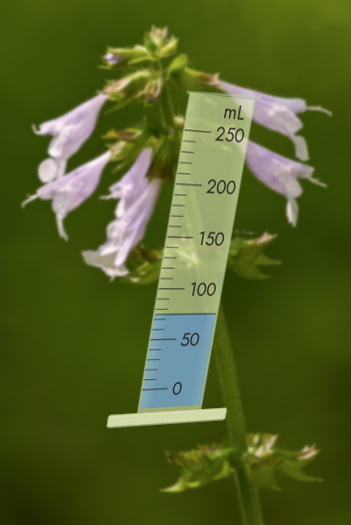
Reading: 75 mL
